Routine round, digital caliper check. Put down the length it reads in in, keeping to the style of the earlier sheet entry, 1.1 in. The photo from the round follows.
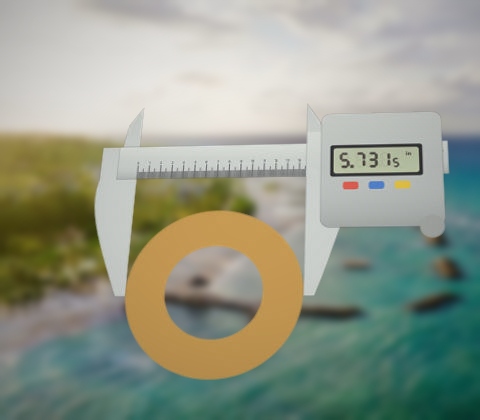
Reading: 5.7315 in
